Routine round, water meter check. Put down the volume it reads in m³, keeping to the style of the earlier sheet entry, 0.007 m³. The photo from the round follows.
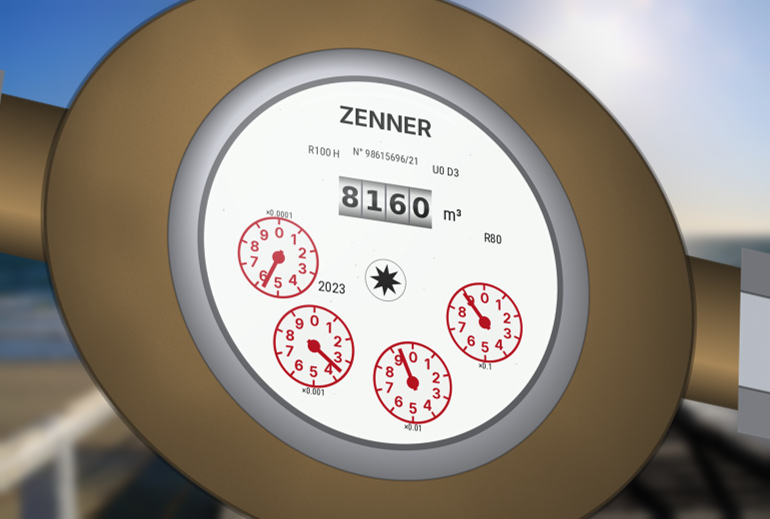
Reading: 8160.8935 m³
